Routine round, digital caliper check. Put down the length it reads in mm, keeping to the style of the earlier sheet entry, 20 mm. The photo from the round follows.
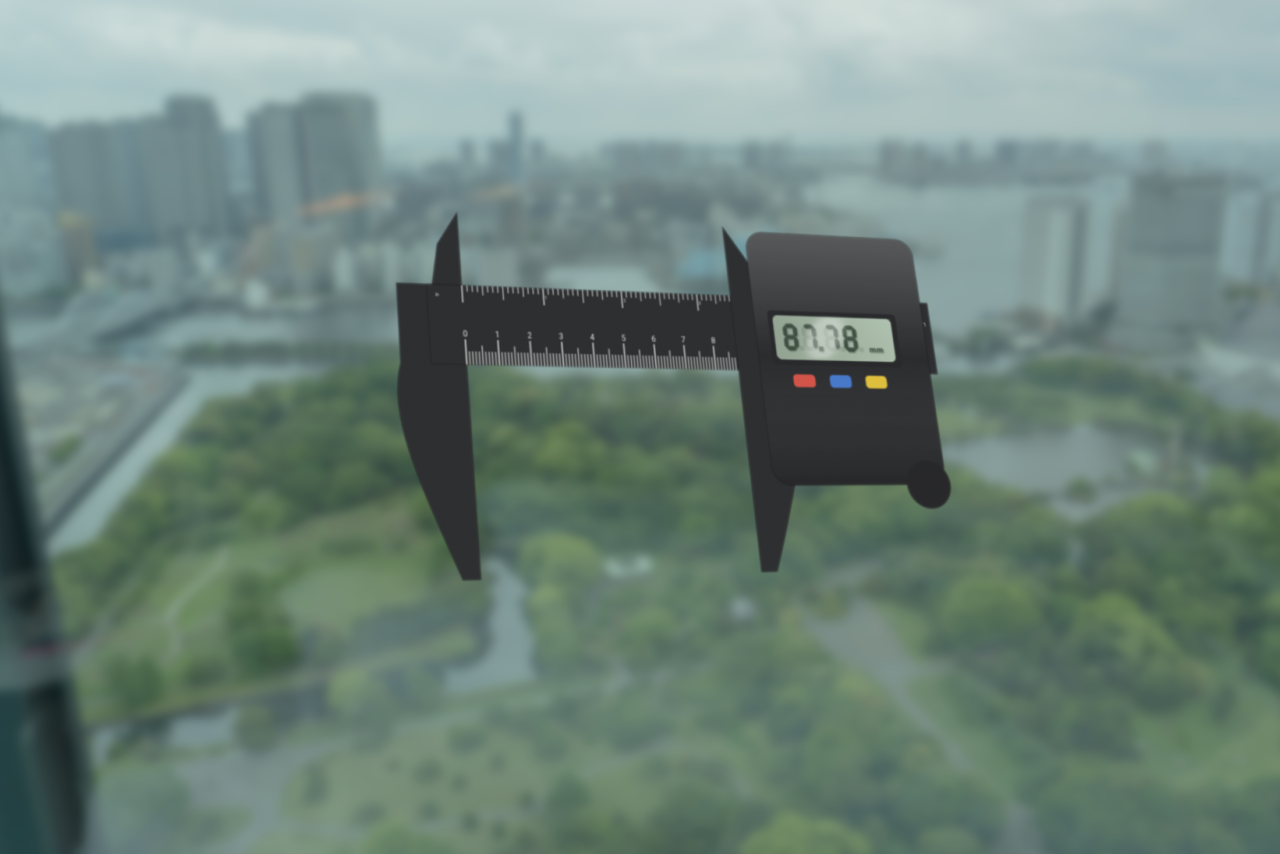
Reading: 87.78 mm
